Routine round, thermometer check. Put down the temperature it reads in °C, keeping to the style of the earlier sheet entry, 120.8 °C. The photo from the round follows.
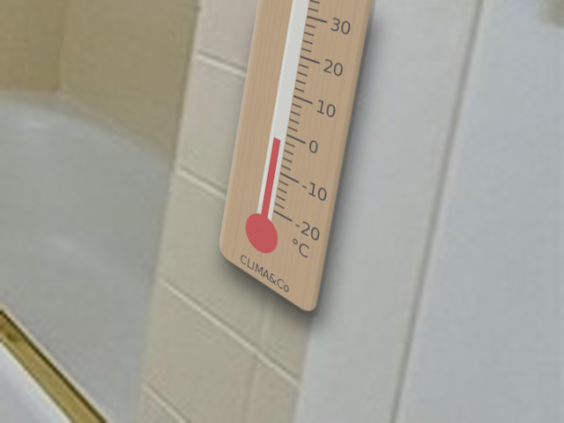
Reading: -2 °C
